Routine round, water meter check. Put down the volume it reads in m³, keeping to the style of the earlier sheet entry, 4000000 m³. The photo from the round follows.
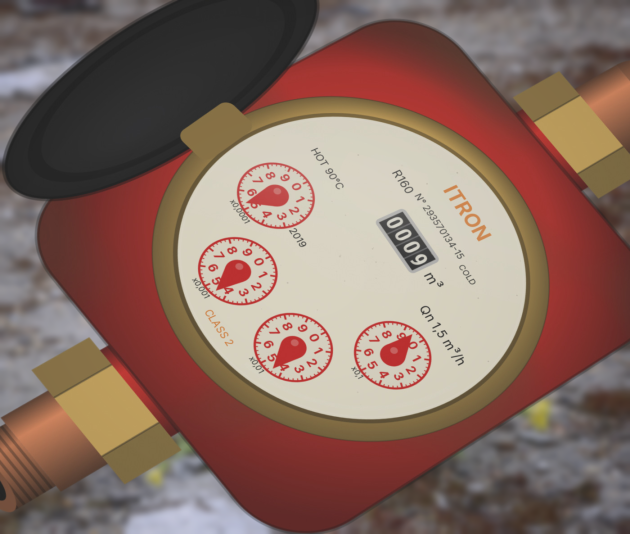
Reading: 8.9445 m³
